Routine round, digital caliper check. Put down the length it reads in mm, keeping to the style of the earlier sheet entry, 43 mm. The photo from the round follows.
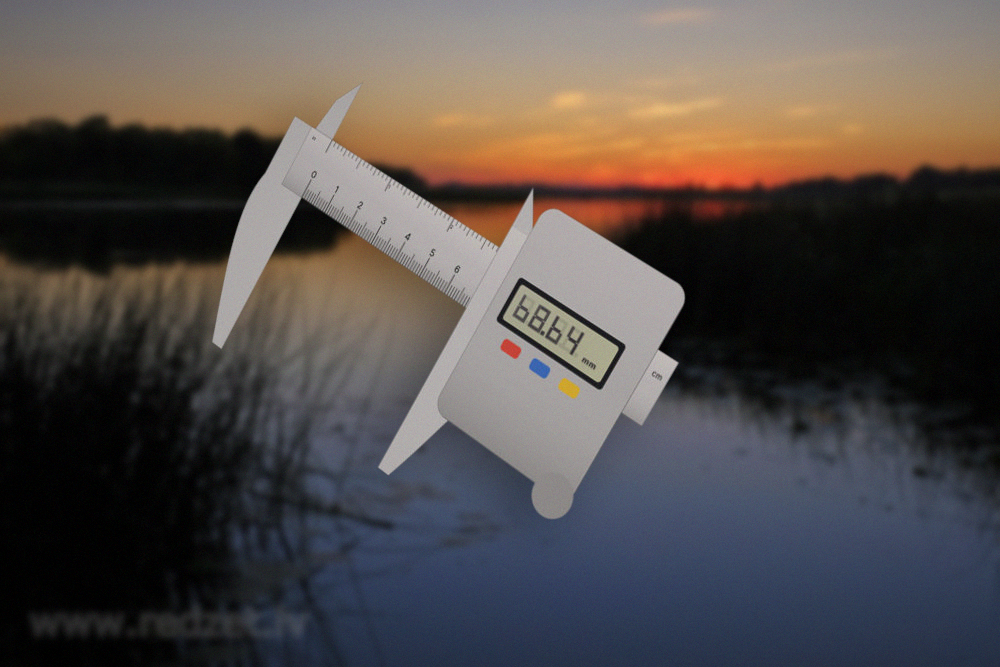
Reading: 68.64 mm
